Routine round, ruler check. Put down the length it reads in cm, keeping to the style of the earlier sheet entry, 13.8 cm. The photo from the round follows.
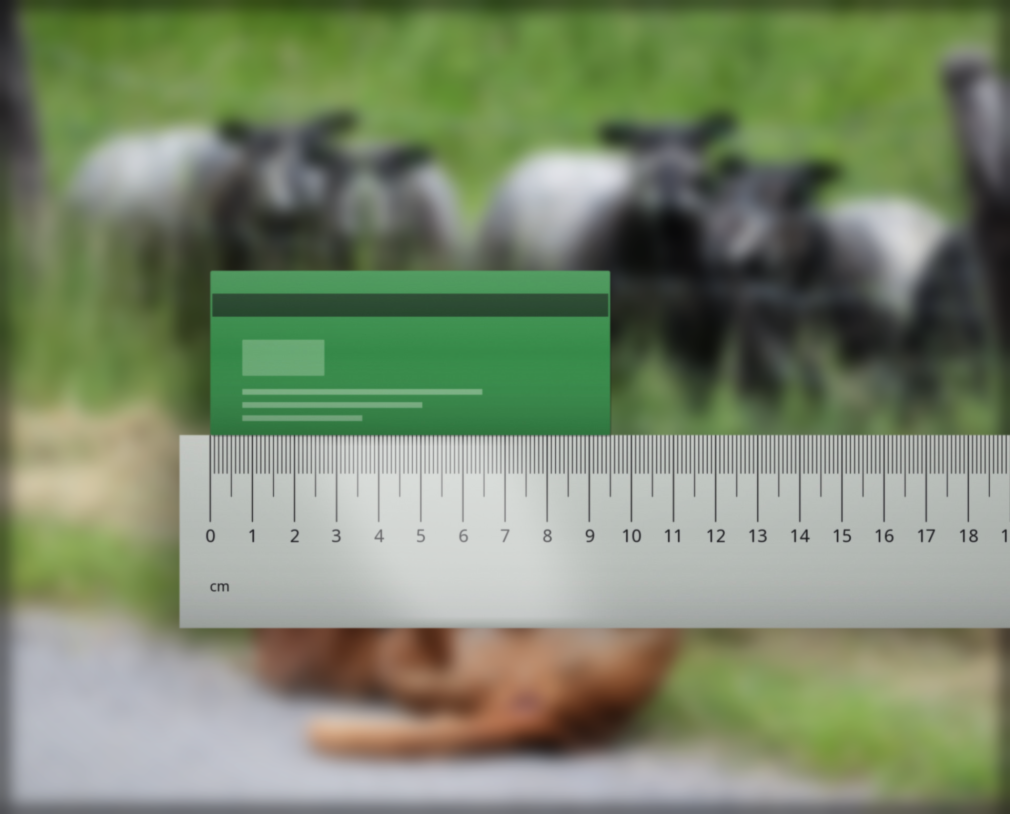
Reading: 9.5 cm
